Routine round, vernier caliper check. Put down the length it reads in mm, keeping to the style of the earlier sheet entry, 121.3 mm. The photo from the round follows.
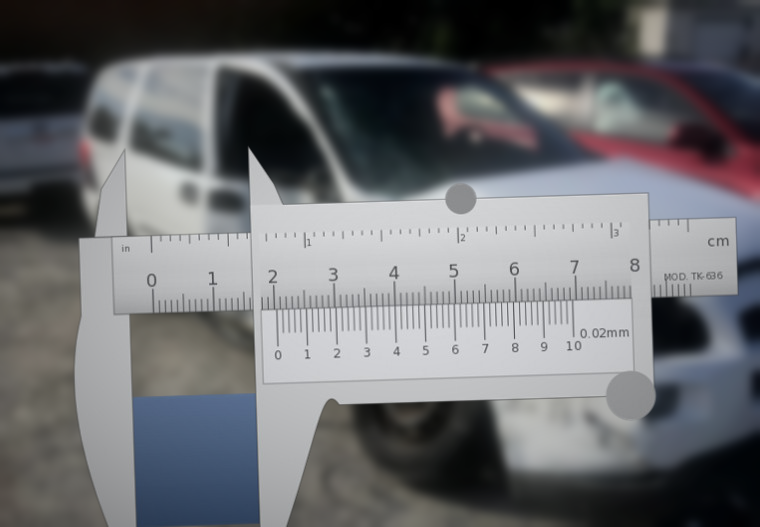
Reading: 20.4 mm
